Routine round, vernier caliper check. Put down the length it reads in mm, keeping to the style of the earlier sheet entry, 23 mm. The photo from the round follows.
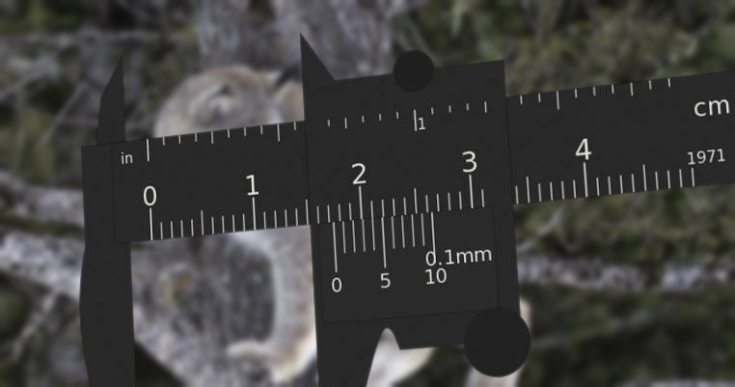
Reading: 17.4 mm
